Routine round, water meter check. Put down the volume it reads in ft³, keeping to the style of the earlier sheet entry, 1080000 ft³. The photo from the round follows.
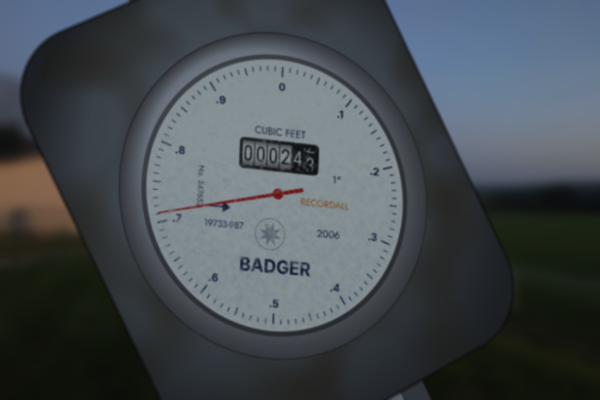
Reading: 242.71 ft³
